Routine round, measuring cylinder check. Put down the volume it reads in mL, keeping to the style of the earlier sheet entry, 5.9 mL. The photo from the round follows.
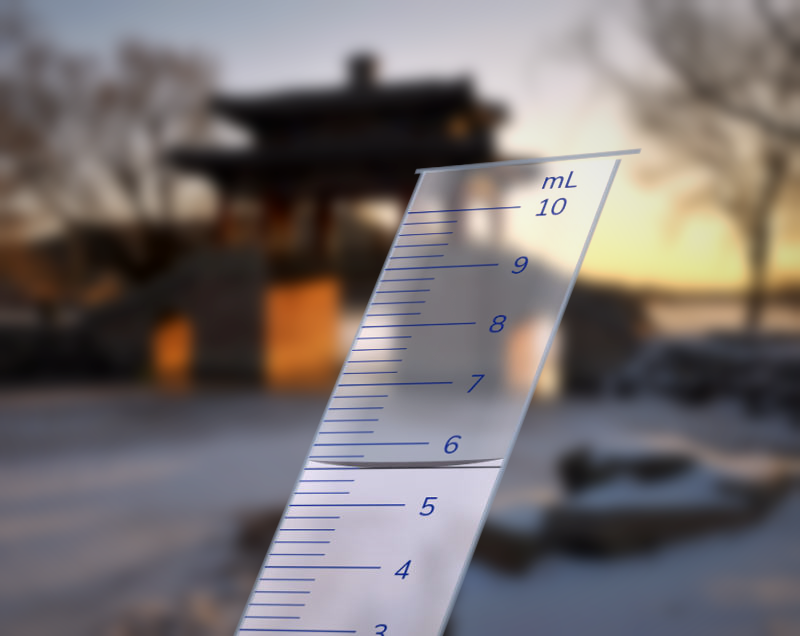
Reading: 5.6 mL
